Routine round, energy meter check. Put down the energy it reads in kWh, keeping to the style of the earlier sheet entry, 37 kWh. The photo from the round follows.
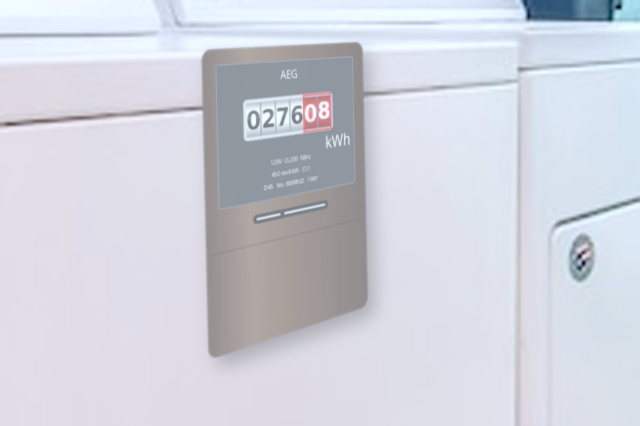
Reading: 276.08 kWh
